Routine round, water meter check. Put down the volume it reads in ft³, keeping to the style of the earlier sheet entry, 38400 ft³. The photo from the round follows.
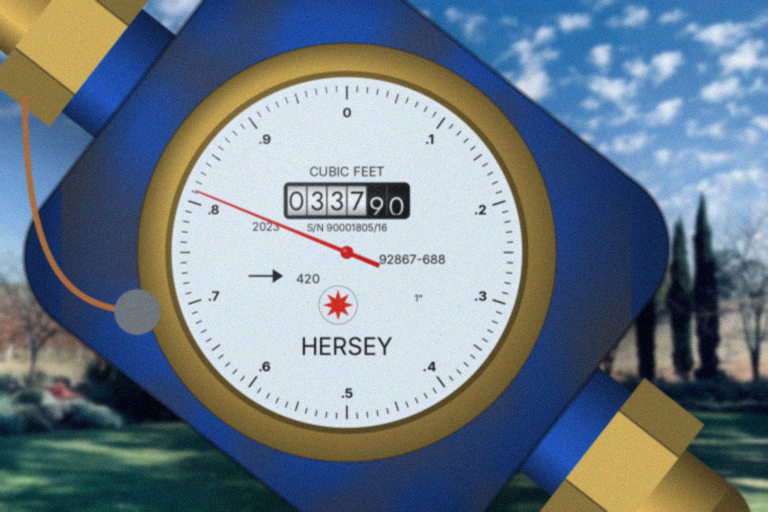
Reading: 33789.81 ft³
